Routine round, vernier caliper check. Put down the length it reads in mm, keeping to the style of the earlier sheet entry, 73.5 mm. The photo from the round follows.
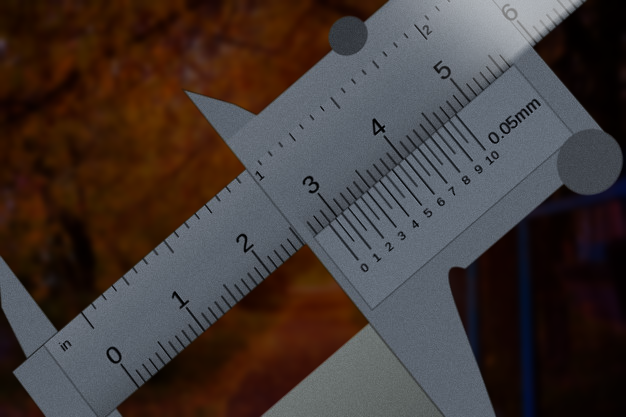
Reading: 28.8 mm
